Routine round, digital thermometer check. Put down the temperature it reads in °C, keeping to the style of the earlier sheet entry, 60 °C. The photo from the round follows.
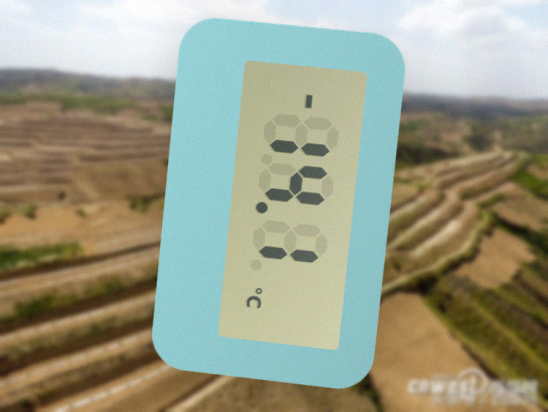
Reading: -14.1 °C
